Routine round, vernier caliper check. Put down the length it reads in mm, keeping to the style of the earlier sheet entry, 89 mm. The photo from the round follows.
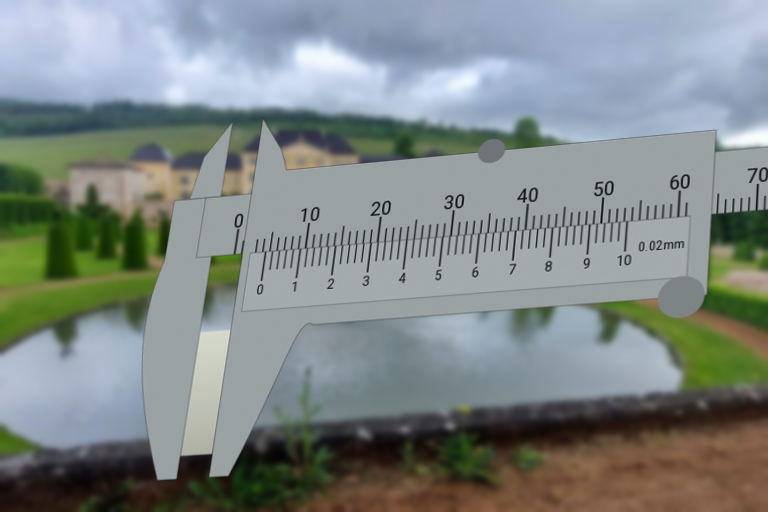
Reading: 4.4 mm
